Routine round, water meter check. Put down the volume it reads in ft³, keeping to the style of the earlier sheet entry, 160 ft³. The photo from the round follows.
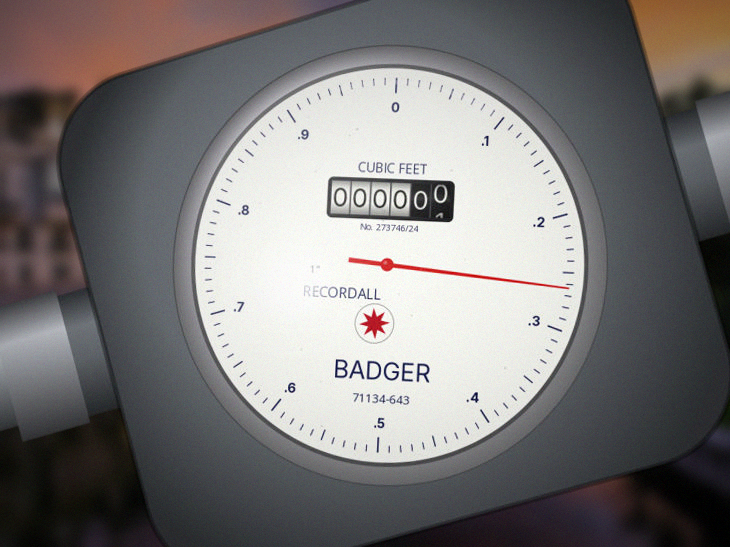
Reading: 0.26 ft³
